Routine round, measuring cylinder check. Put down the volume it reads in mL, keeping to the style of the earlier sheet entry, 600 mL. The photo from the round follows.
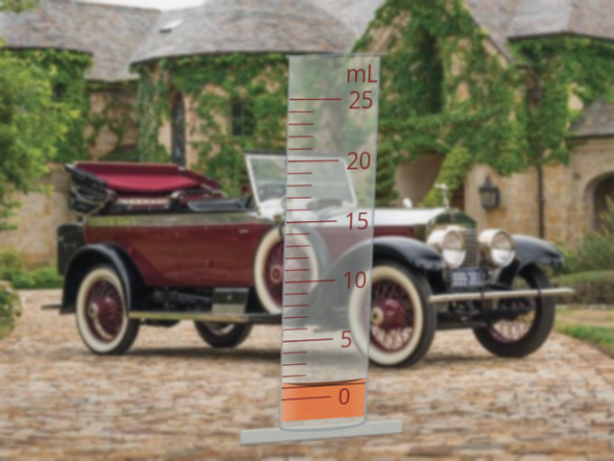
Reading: 1 mL
